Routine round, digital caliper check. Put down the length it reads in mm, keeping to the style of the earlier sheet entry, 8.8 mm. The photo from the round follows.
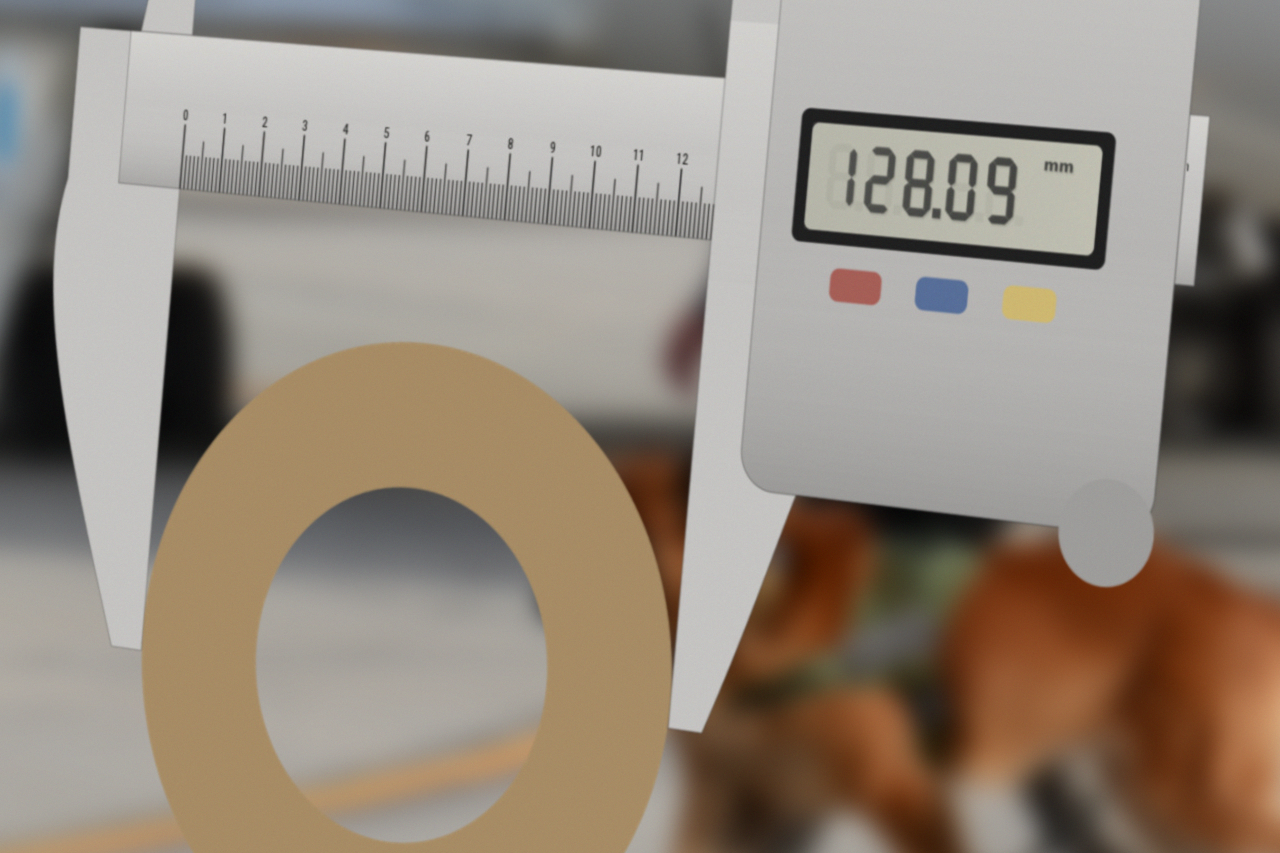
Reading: 128.09 mm
